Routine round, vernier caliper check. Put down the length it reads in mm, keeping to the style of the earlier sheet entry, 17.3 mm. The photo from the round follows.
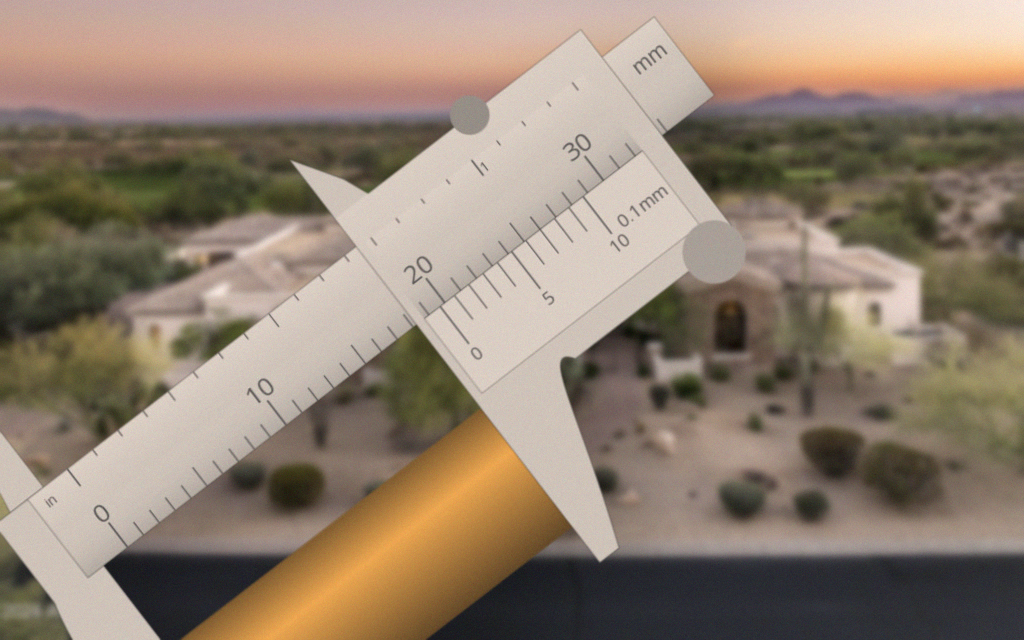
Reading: 19.7 mm
